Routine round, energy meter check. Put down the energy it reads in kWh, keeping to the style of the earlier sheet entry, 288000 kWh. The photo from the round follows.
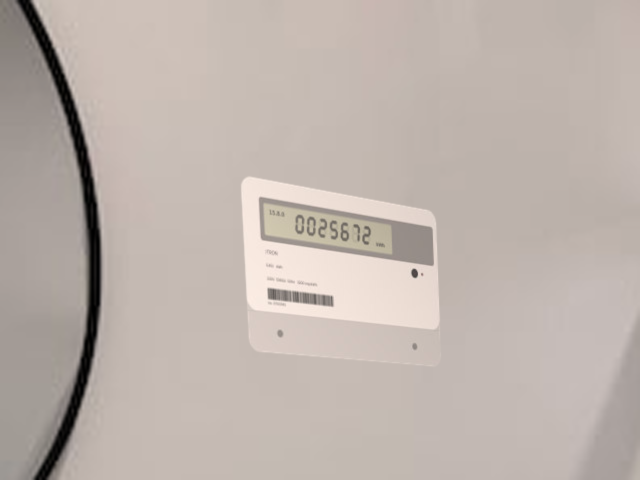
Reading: 25672 kWh
